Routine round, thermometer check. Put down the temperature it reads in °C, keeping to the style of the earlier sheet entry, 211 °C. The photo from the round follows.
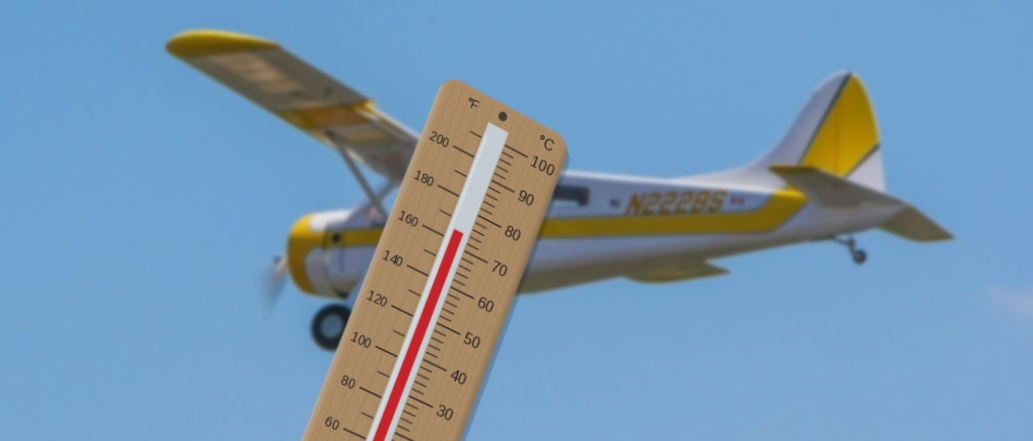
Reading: 74 °C
